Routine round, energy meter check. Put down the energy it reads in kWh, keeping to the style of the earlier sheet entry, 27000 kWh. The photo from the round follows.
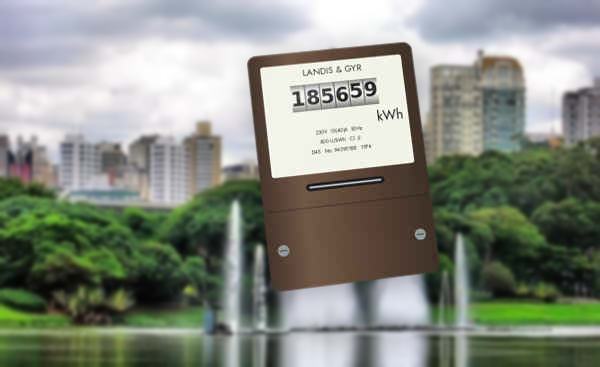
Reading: 185659 kWh
